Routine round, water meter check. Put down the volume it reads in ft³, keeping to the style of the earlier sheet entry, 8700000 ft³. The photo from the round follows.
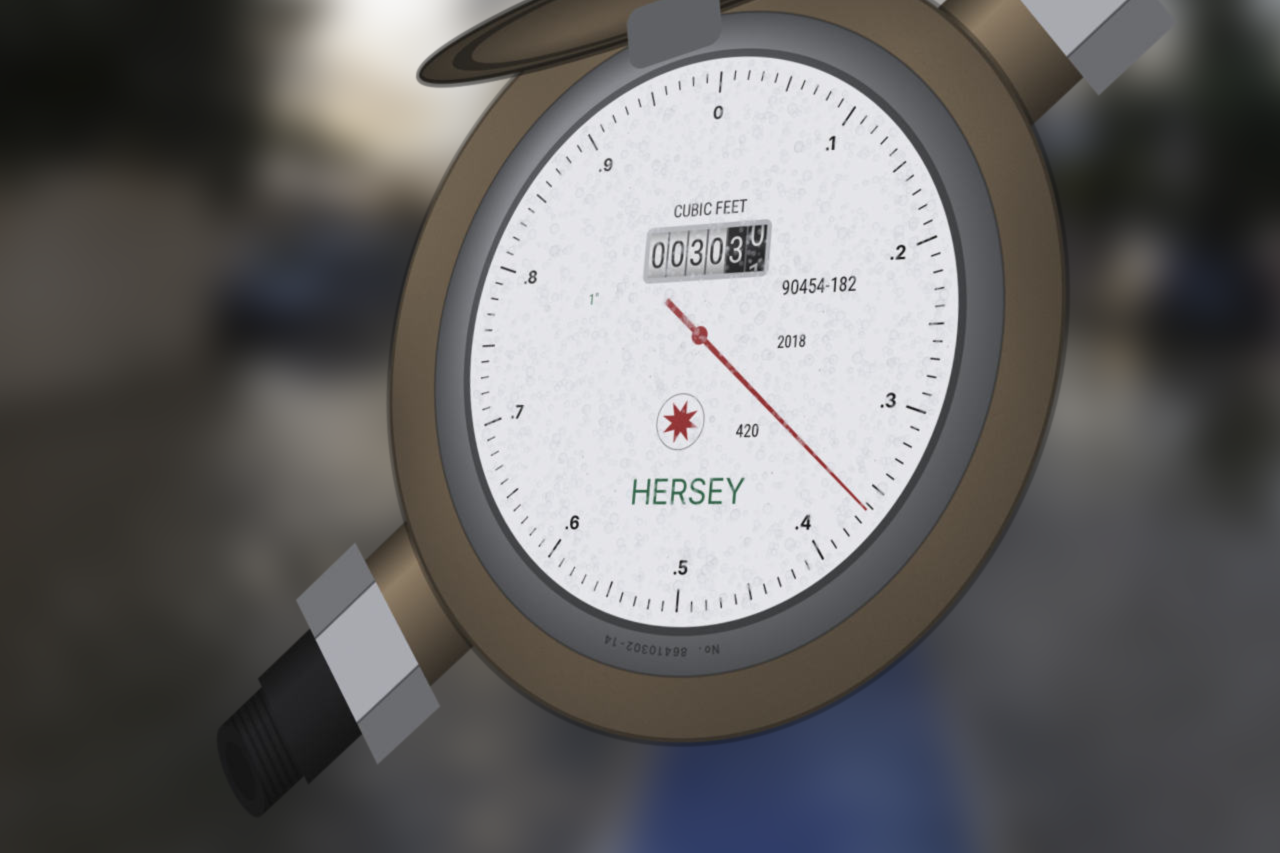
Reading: 3030.36 ft³
